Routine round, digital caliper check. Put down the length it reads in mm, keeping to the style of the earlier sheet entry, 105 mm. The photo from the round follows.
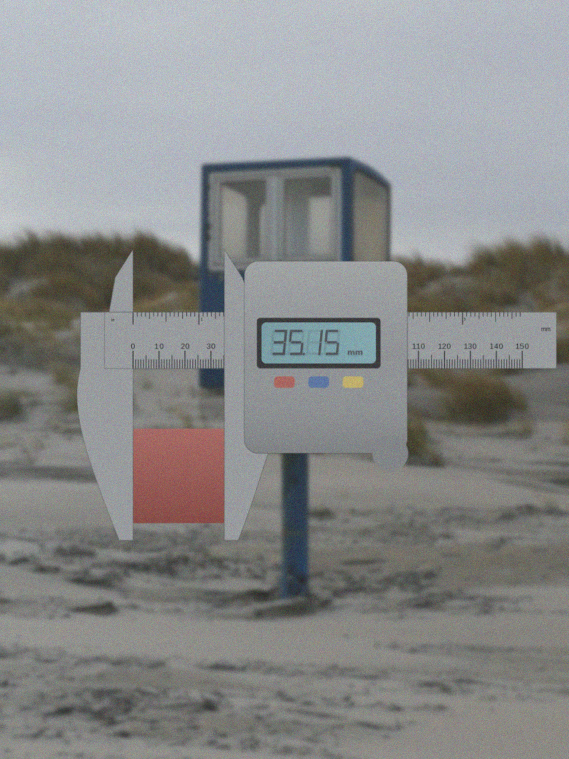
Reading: 35.15 mm
